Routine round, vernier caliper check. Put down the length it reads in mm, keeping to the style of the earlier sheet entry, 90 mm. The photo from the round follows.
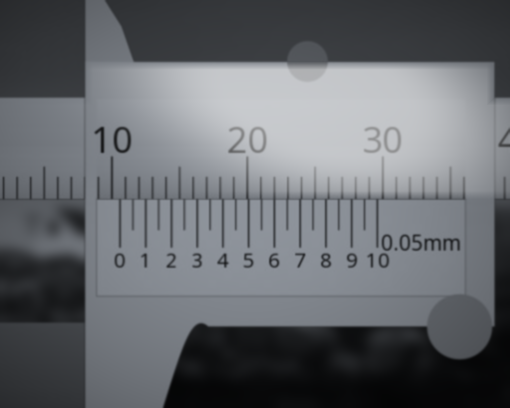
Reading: 10.6 mm
